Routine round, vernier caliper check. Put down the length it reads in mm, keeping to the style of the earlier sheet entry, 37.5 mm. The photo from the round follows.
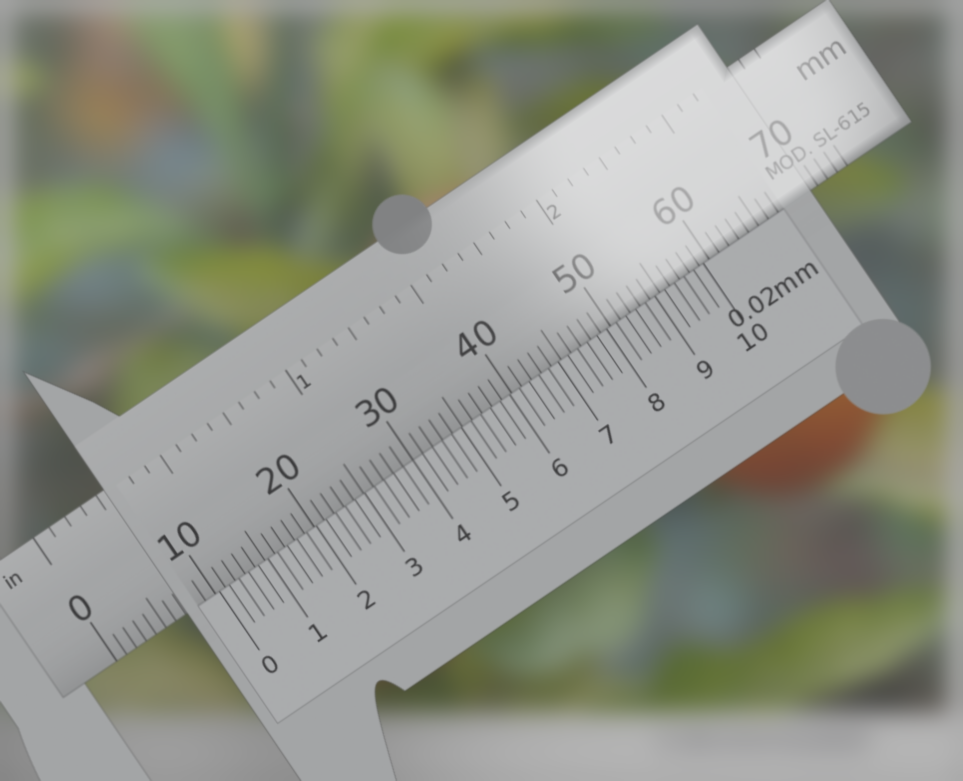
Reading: 10.4 mm
